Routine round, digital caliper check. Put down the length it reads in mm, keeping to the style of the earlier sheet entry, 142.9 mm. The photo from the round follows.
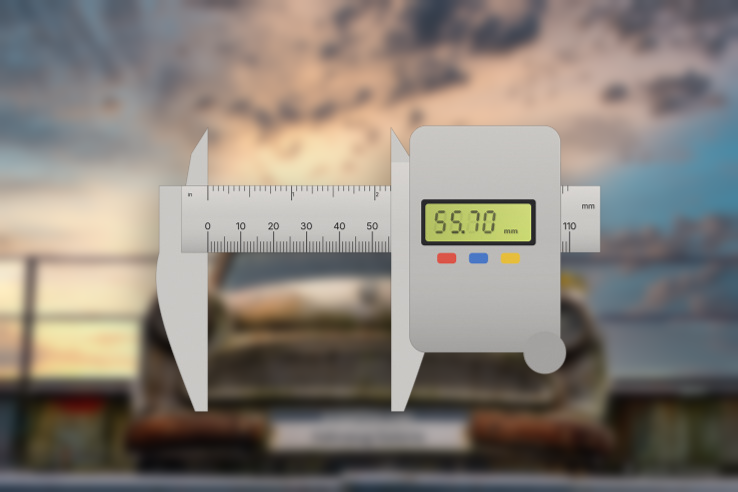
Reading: 55.70 mm
